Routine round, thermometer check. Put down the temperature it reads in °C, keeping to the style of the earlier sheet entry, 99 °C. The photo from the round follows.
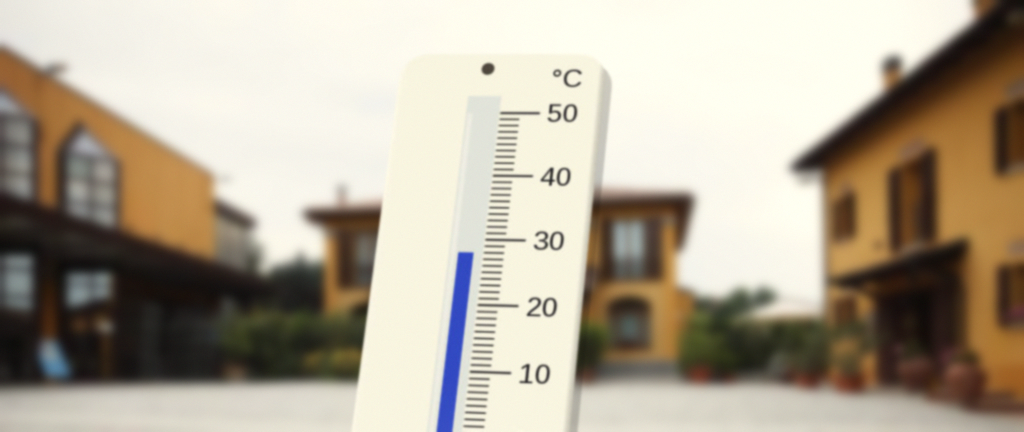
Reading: 28 °C
